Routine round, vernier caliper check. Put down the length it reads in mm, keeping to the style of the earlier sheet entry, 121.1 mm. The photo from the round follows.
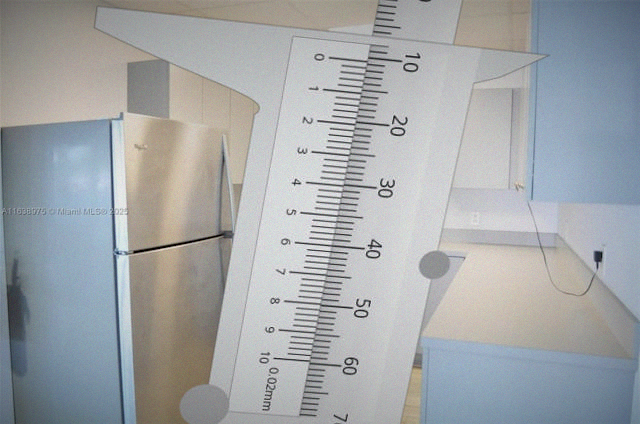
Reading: 10.6 mm
